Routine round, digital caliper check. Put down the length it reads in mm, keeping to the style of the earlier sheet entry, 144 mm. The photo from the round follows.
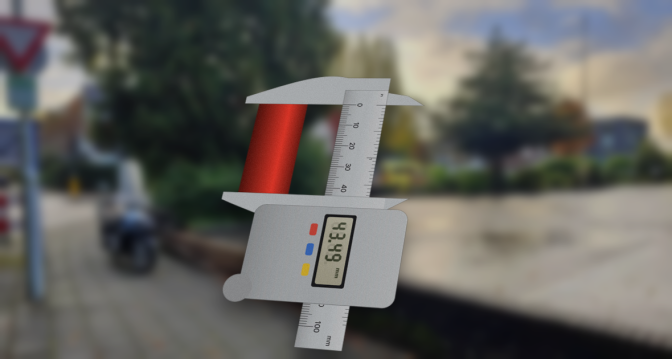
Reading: 43.49 mm
